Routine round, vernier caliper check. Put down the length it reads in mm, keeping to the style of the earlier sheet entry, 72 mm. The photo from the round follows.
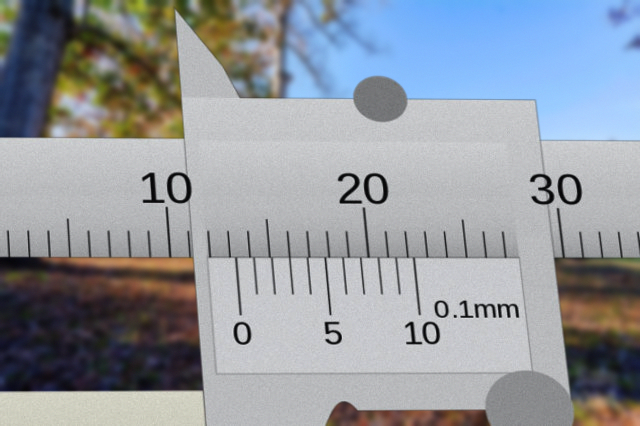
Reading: 13.3 mm
